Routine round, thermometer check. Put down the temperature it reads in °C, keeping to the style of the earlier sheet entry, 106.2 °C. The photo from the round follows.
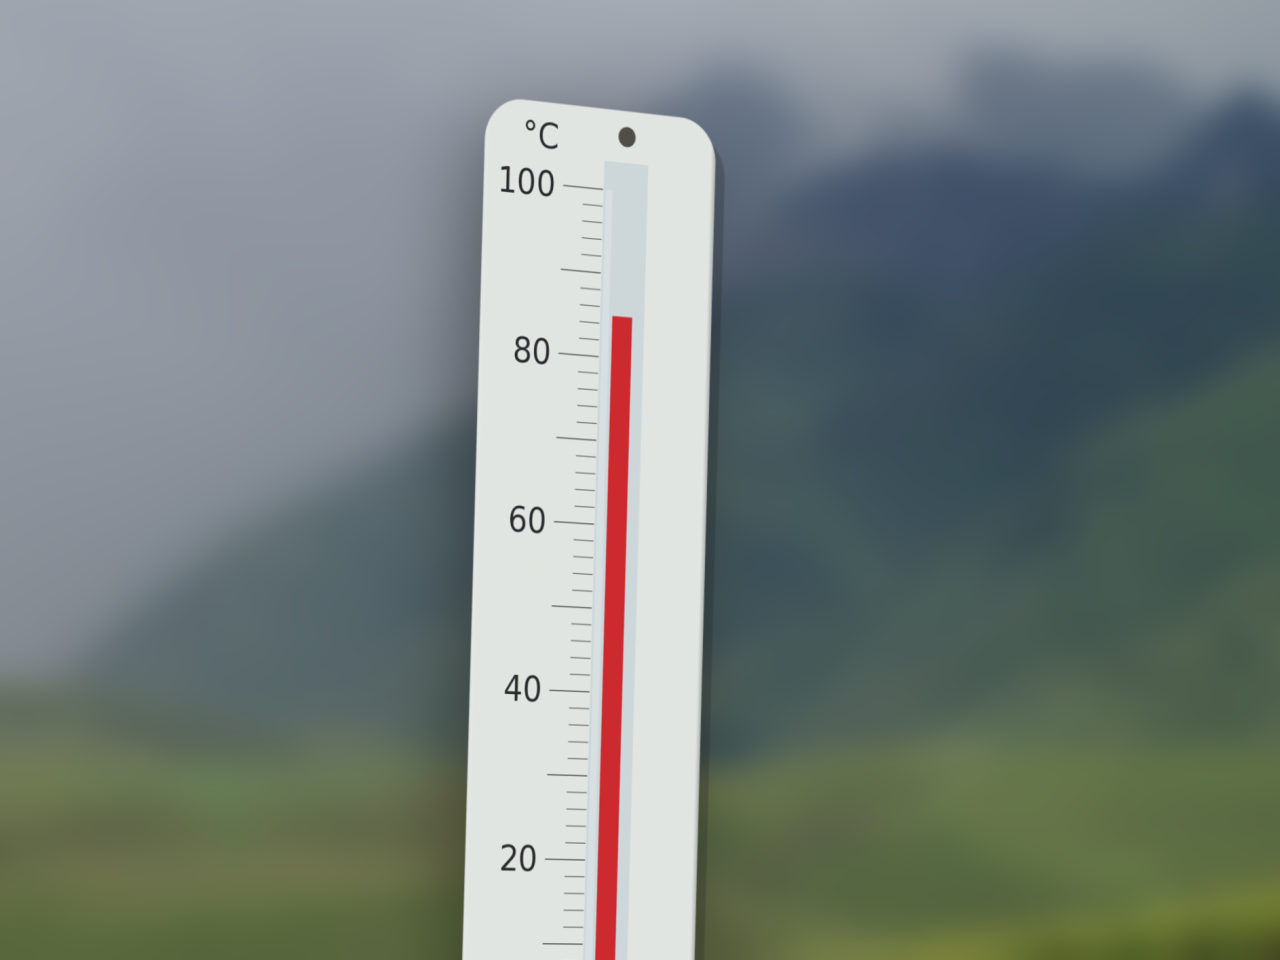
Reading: 85 °C
